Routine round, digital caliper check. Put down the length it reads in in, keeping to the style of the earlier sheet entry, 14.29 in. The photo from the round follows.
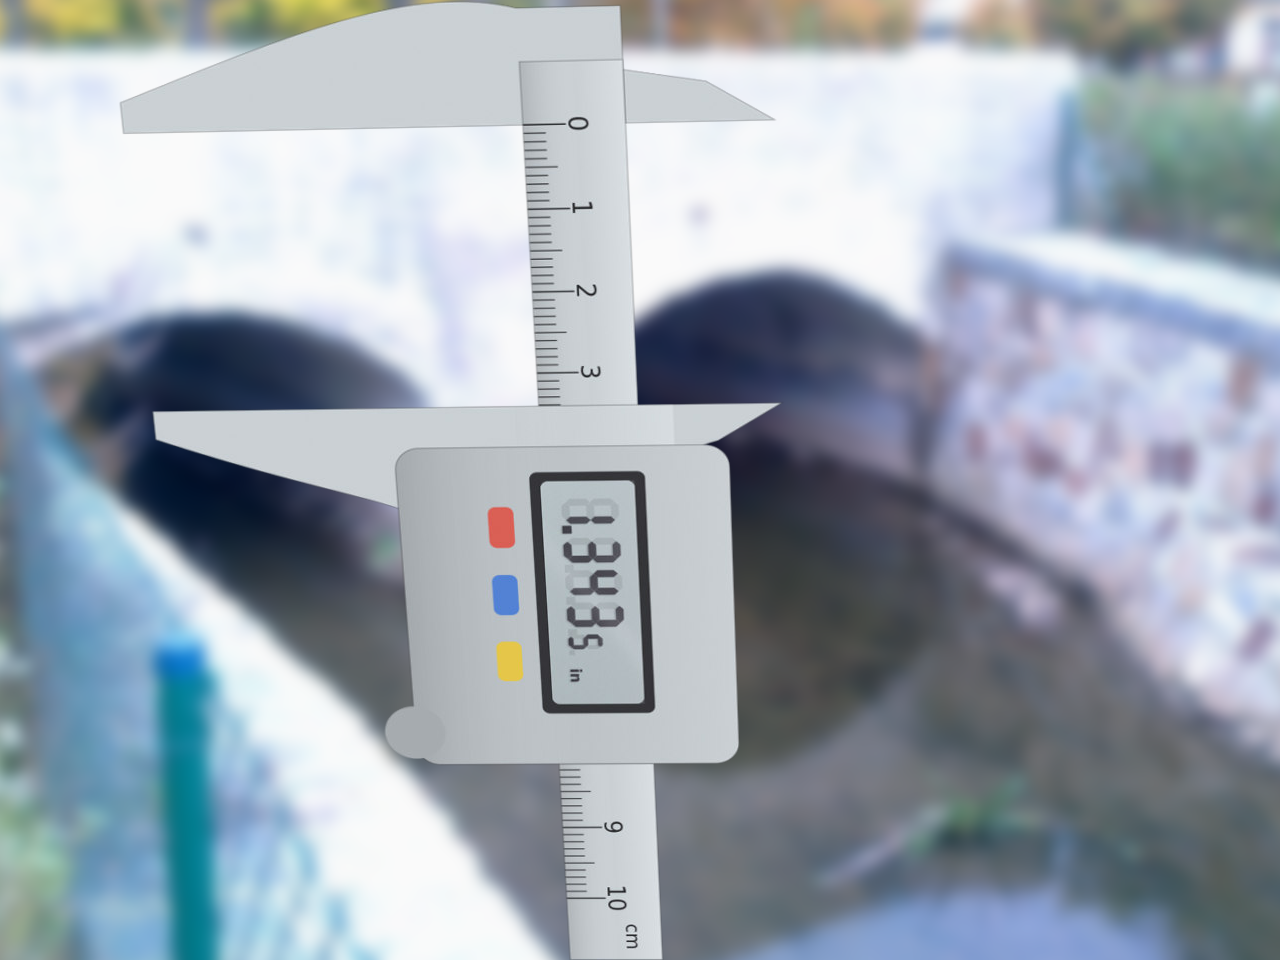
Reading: 1.3435 in
